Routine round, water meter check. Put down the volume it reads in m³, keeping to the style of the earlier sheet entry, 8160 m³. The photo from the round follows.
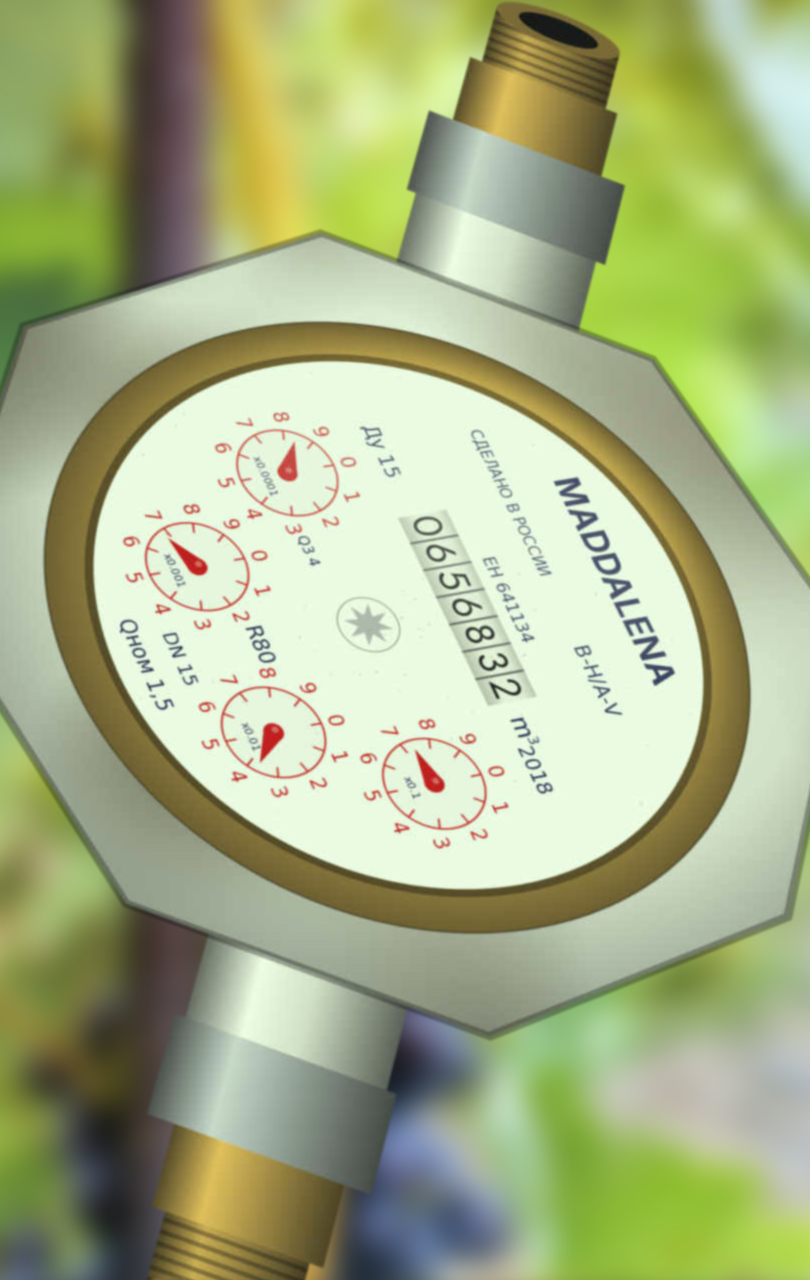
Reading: 656832.7368 m³
